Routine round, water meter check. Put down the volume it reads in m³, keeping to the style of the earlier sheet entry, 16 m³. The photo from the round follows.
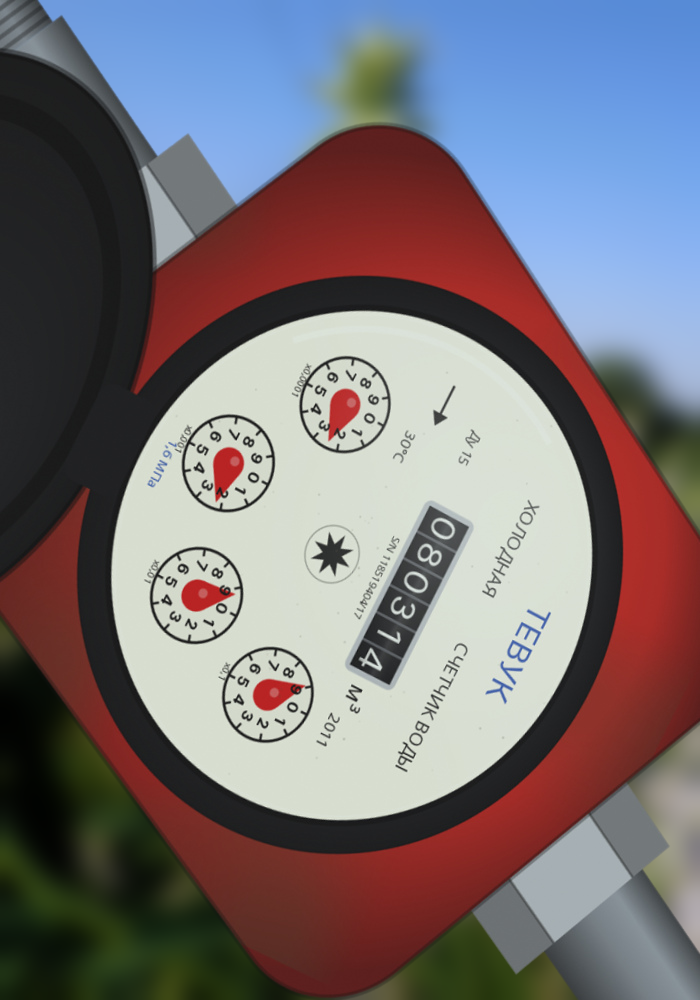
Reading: 80313.8922 m³
